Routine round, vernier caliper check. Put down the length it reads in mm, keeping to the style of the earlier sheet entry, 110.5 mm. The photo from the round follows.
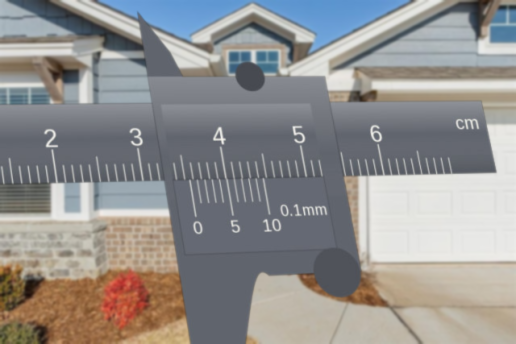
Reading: 35.6 mm
